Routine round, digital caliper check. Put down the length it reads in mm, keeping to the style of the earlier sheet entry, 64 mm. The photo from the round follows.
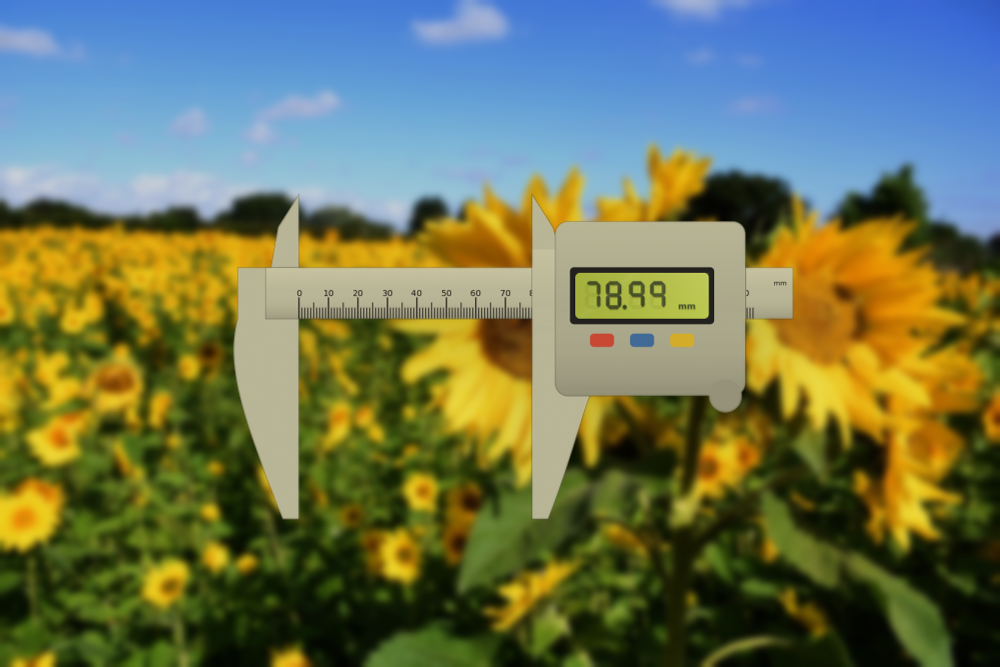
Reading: 78.99 mm
